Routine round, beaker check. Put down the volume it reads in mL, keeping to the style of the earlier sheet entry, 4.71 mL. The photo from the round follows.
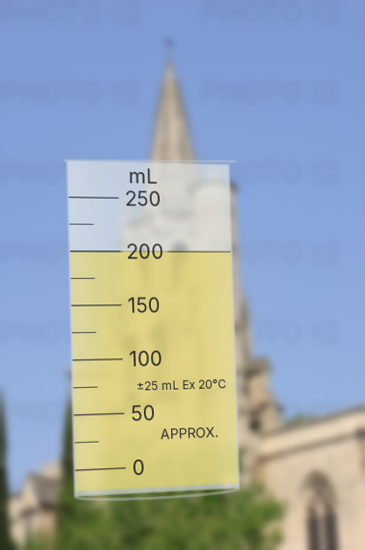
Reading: 200 mL
